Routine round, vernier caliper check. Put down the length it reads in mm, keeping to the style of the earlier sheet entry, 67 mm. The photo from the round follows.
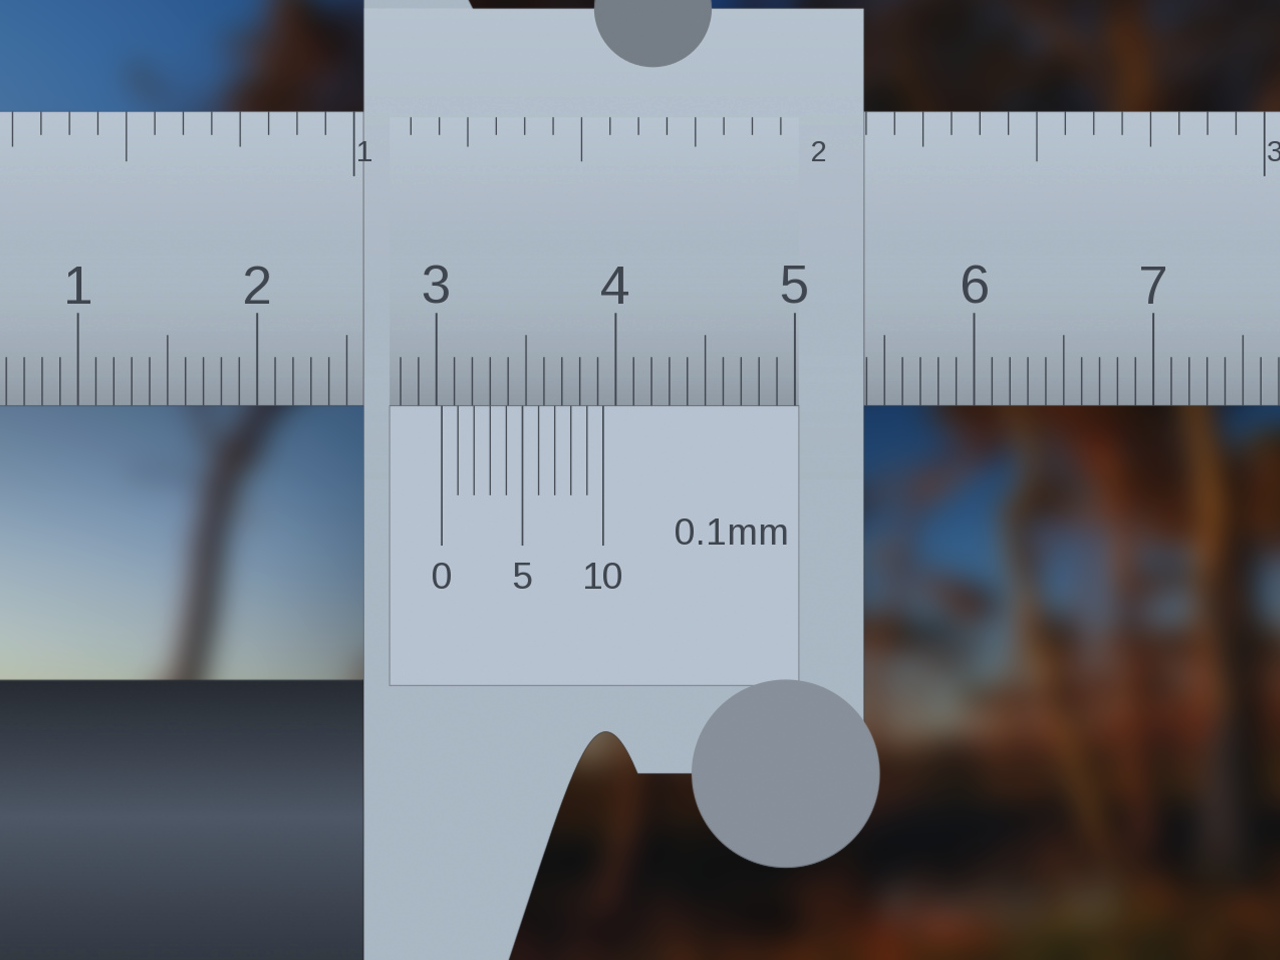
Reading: 30.3 mm
